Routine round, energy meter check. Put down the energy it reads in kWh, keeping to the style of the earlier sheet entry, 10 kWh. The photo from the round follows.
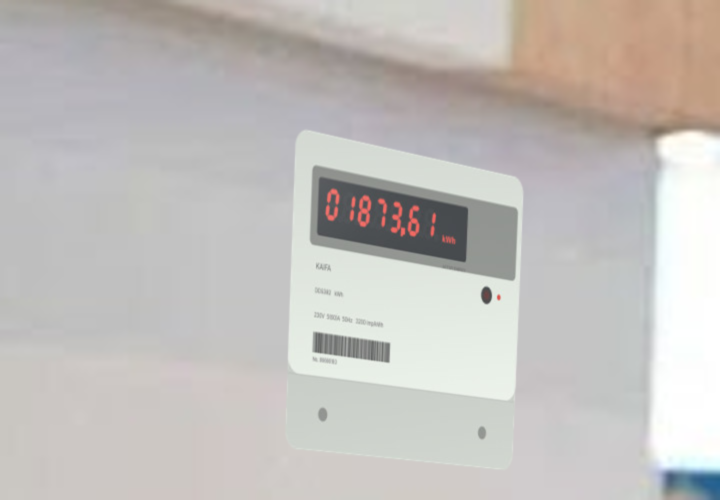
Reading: 1873.61 kWh
